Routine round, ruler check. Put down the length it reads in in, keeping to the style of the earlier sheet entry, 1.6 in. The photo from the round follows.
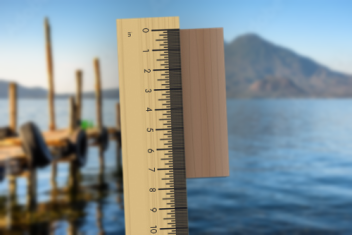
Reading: 7.5 in
